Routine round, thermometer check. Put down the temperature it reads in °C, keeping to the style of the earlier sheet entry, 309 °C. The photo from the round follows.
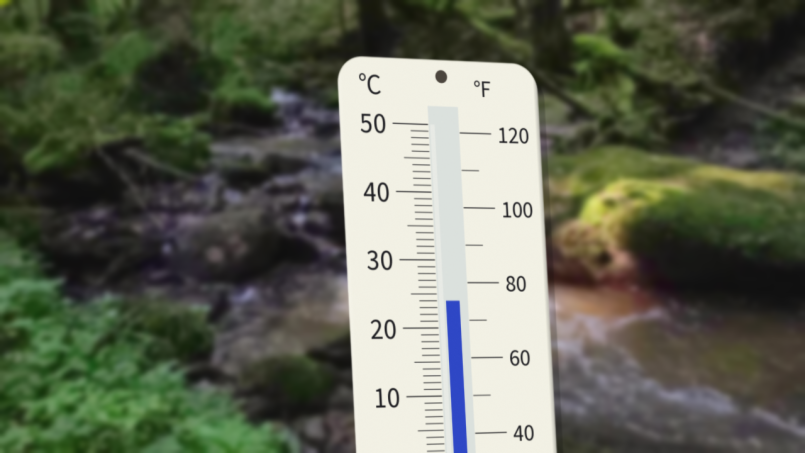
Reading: 24 °C
